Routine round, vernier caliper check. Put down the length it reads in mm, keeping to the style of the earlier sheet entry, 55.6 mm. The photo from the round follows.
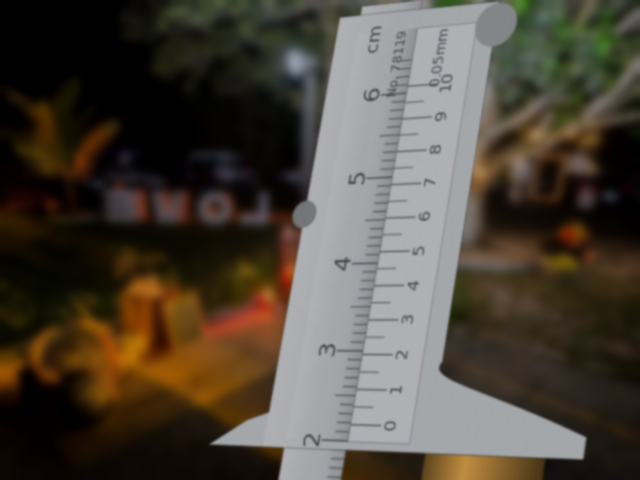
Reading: 21.8 mm
